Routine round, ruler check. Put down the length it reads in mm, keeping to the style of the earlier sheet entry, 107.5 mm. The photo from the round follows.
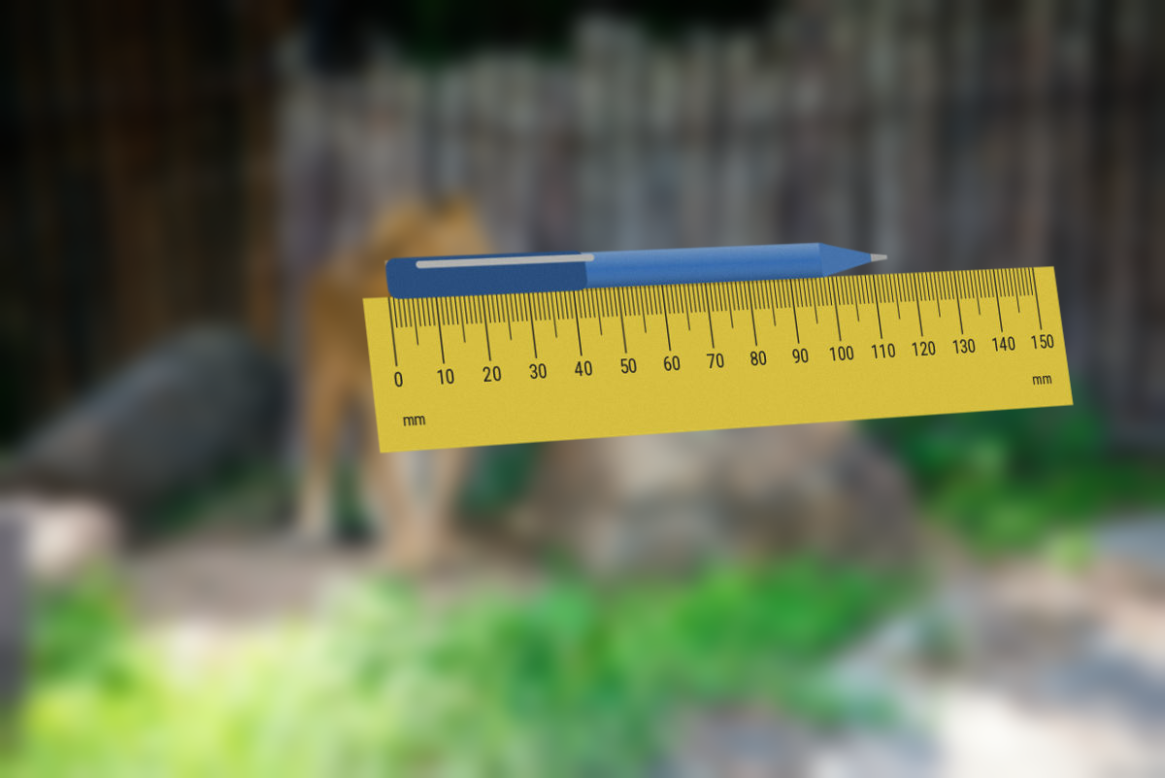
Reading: 114 mm
